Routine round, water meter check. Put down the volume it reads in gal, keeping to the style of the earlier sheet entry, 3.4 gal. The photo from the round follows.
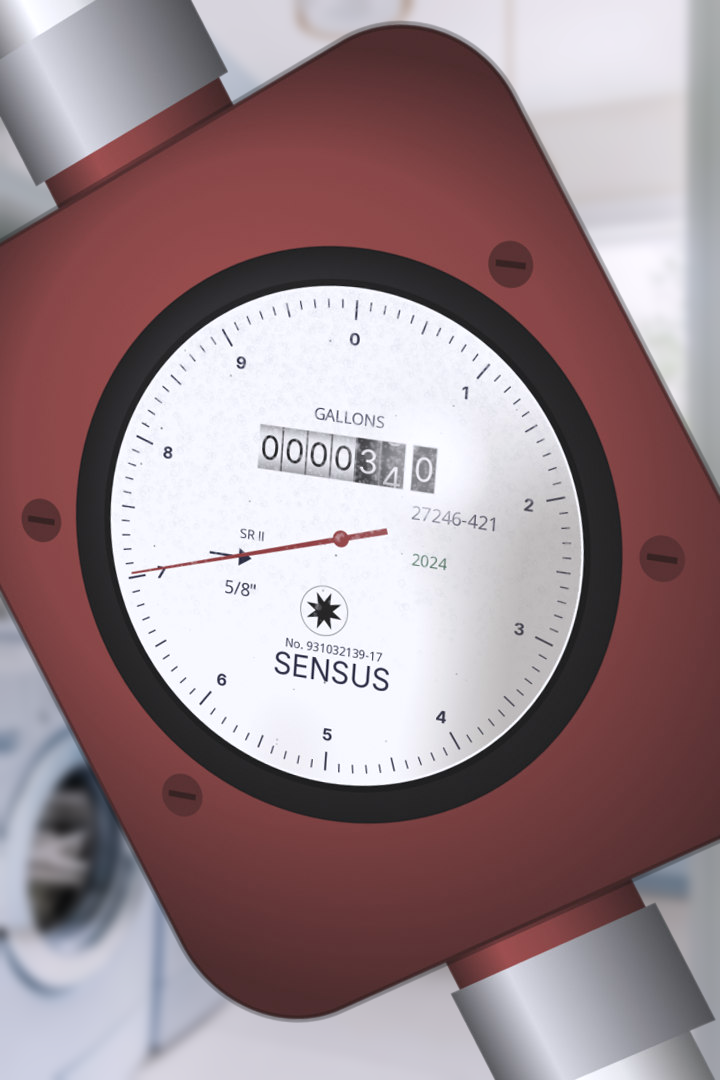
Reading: 337.0 gal
